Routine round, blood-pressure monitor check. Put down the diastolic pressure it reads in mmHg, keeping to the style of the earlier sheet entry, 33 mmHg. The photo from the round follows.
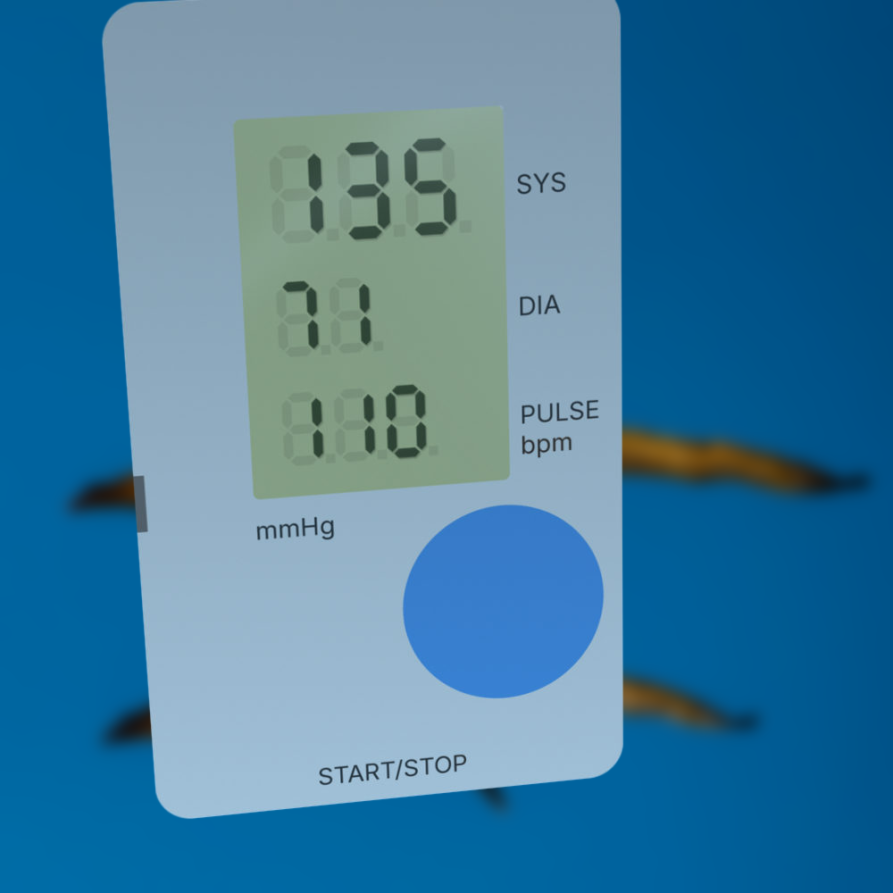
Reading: 71 mmHg
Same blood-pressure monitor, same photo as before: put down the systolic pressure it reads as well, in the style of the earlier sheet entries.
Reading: 135 mmHg
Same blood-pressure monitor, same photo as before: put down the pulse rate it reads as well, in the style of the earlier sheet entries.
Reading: 110 bpm
